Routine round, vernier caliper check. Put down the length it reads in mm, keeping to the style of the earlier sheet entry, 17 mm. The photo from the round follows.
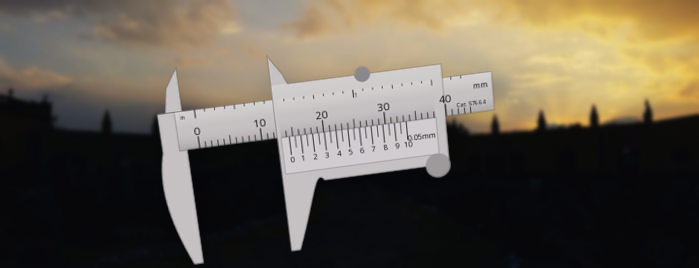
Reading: 14.4 mm
